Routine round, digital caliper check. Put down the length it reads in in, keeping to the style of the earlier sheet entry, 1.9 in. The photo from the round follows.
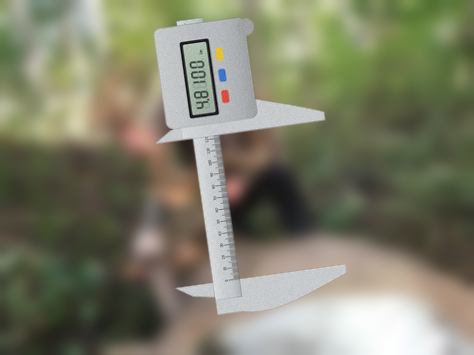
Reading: 4.8100 in
